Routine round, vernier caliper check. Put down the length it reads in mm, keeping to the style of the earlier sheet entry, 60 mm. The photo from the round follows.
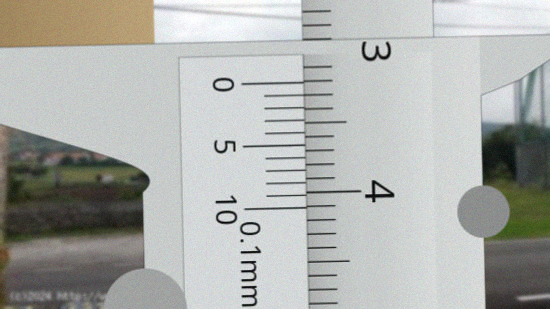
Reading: 32.1 mm
